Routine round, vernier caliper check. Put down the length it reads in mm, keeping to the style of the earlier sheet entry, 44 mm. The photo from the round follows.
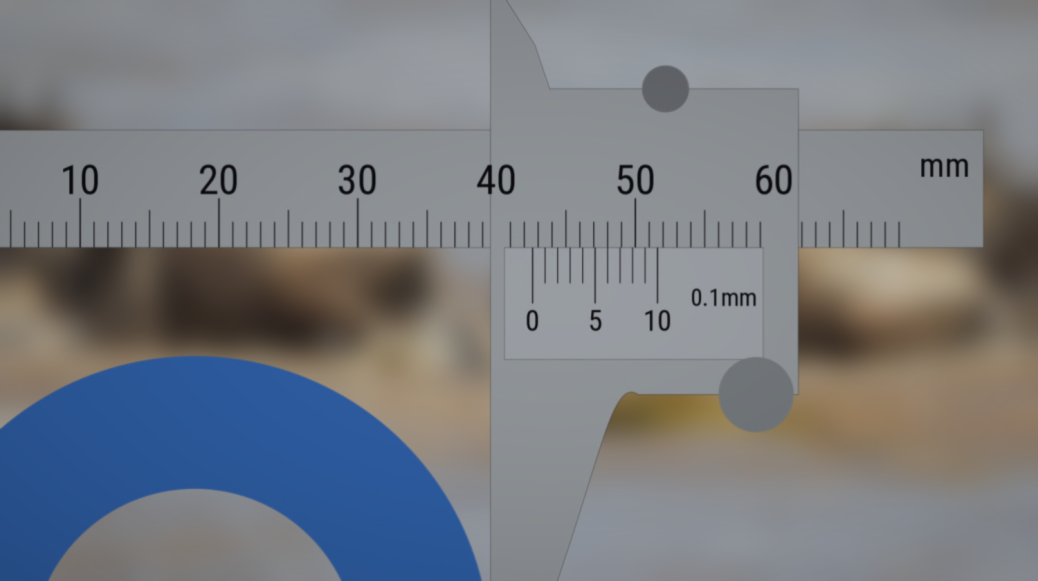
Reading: 42.6 mm
